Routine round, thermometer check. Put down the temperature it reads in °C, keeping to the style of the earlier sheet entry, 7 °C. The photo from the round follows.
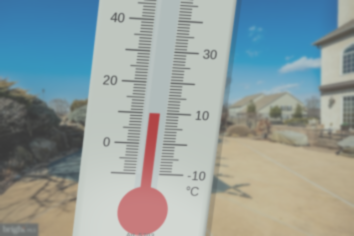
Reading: 10 °C
